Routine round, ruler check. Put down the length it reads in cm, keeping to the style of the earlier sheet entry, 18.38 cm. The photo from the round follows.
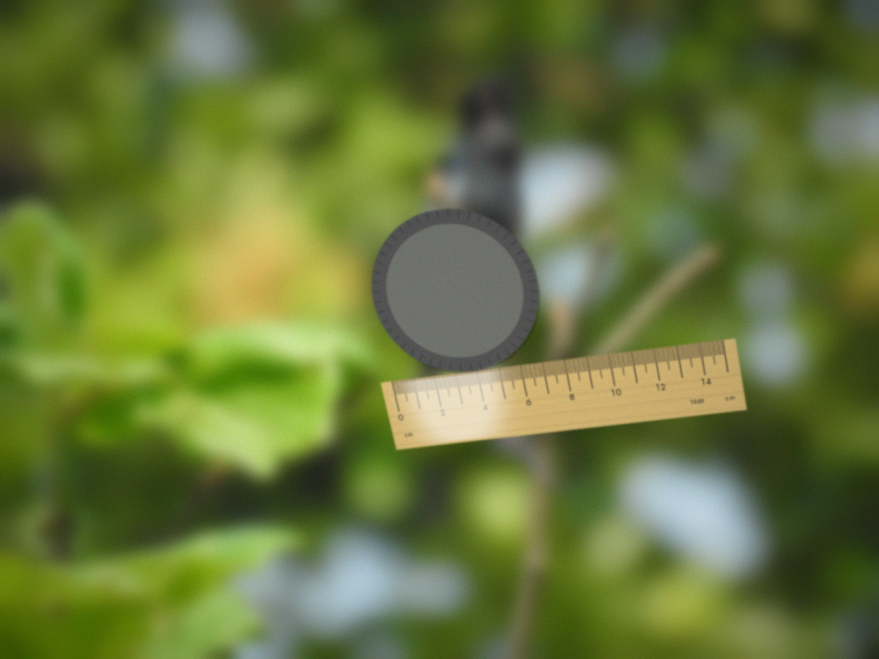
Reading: 7.5 cm
